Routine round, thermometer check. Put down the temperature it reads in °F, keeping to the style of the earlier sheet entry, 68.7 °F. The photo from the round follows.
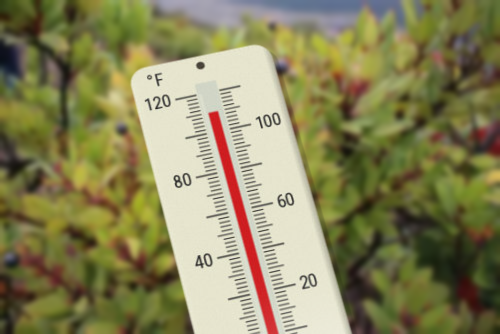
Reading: 110 °F
